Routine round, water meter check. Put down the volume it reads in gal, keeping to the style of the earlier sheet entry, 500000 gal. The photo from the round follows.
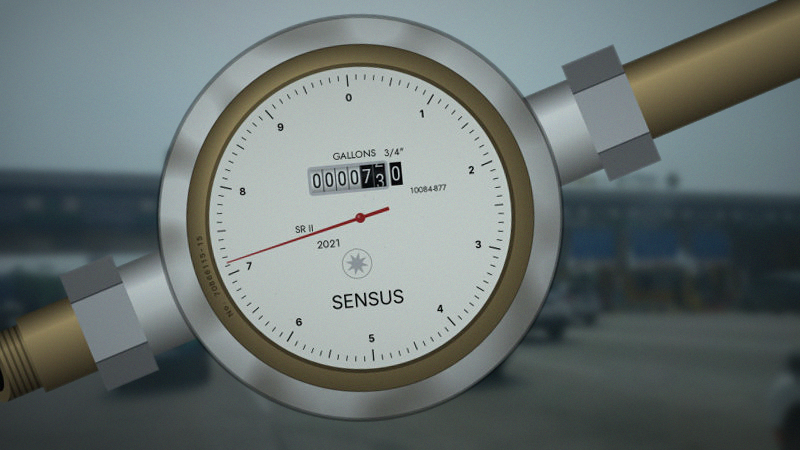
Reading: 727.1 gal
